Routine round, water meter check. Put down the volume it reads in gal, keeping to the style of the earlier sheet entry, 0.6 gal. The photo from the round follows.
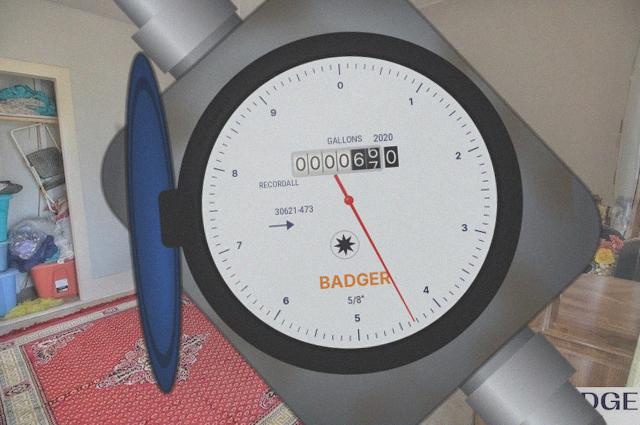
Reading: 664.3 gal
